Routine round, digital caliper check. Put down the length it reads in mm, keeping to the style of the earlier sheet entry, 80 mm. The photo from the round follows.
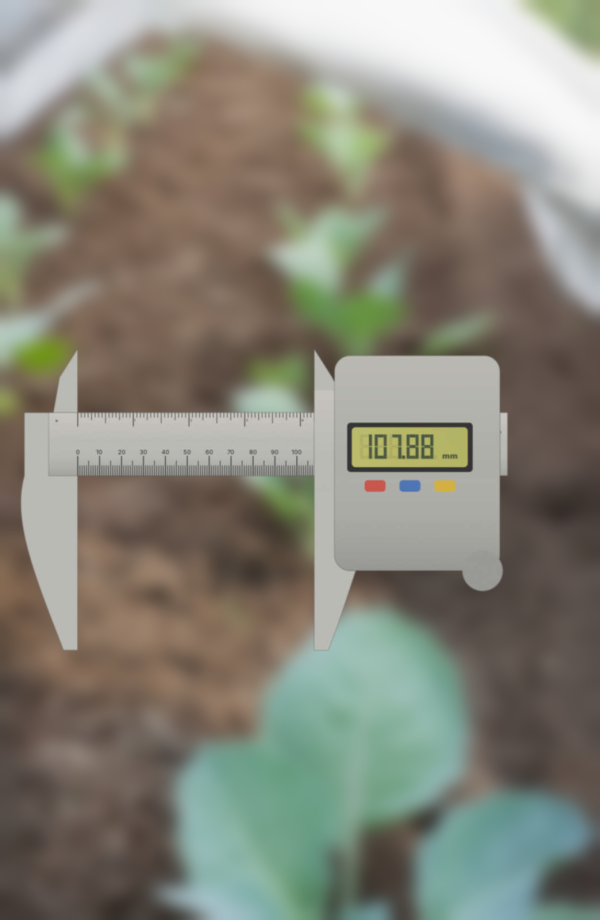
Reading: 107.88 mm
